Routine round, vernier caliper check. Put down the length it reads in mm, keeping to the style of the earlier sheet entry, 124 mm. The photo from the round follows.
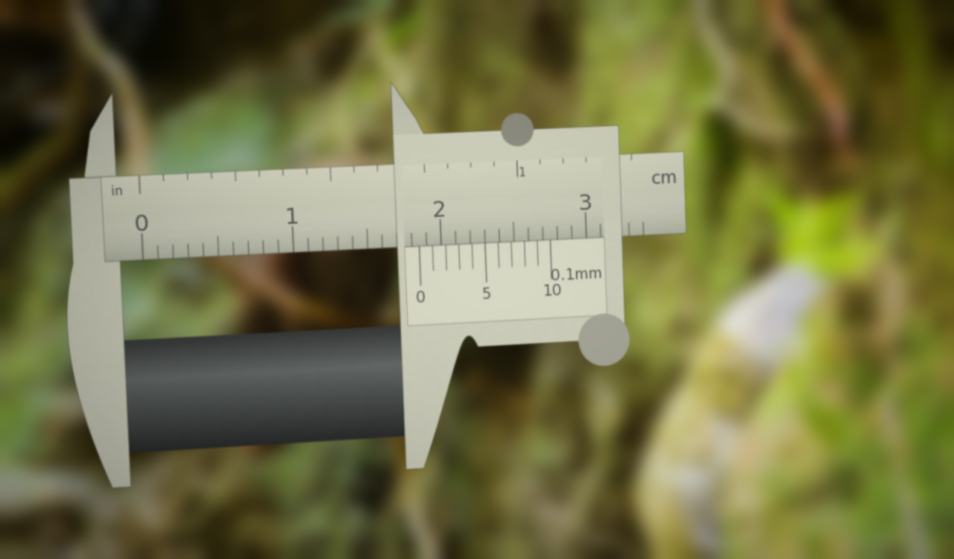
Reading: 18.5 mm
